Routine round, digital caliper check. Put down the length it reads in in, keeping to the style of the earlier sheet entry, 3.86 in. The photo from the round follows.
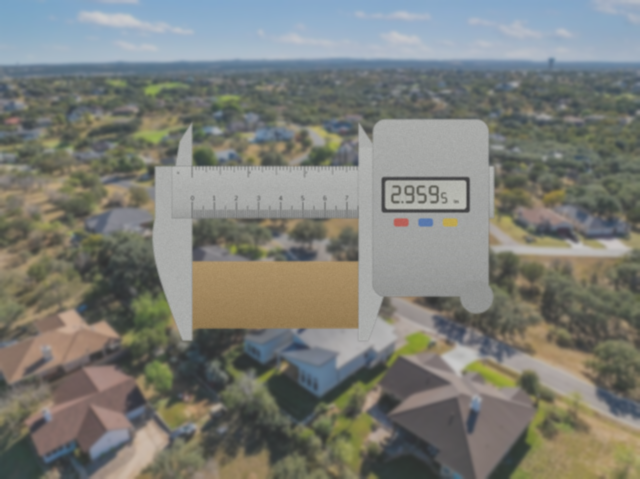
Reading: 2.9595 in
